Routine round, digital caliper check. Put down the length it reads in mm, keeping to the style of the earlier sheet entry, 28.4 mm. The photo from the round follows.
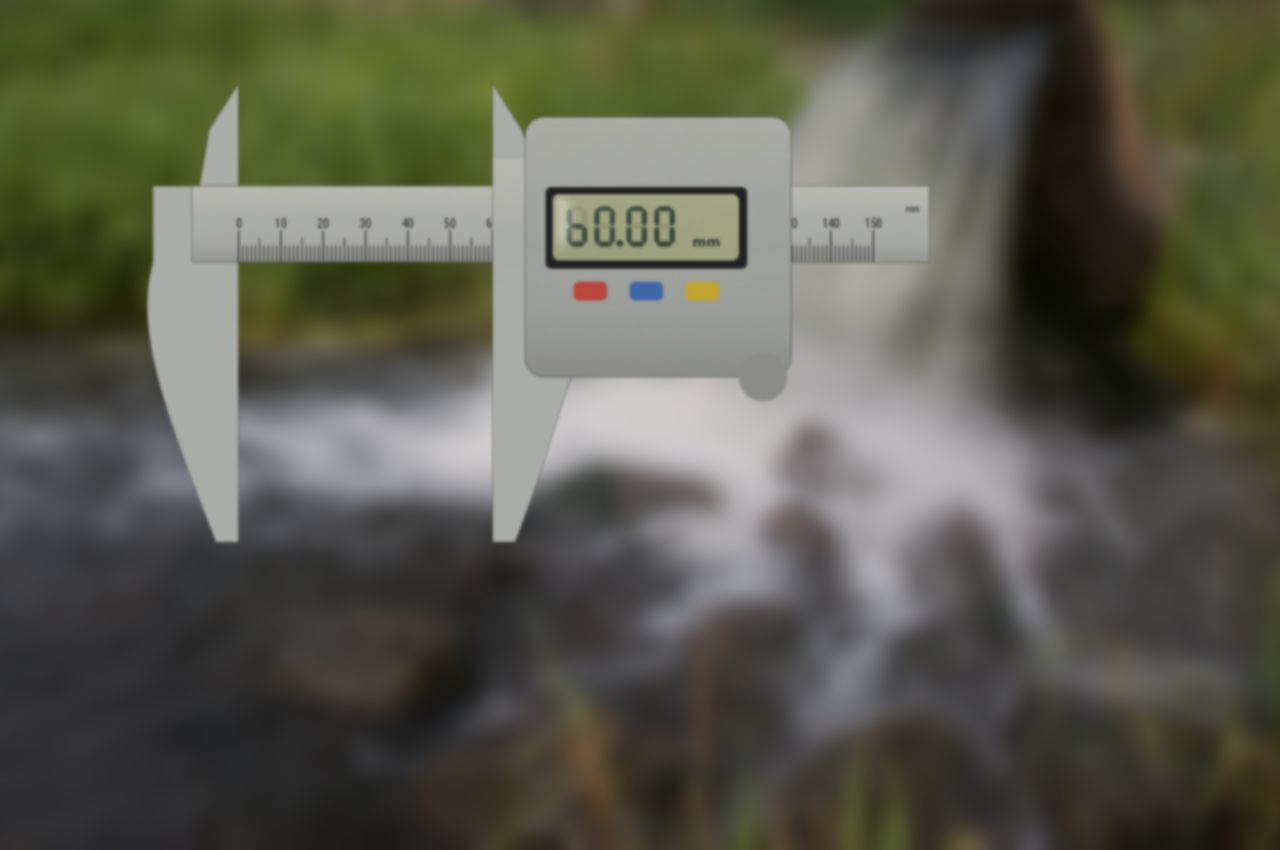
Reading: 60.00 mm
